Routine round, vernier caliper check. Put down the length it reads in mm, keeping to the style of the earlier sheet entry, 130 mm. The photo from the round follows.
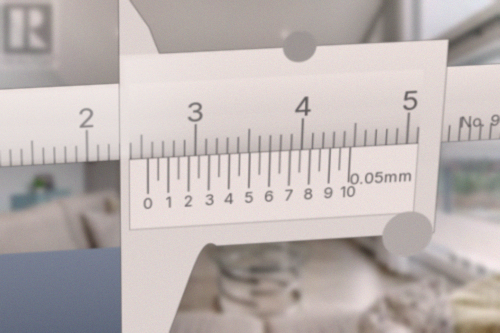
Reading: 25.6 mm
